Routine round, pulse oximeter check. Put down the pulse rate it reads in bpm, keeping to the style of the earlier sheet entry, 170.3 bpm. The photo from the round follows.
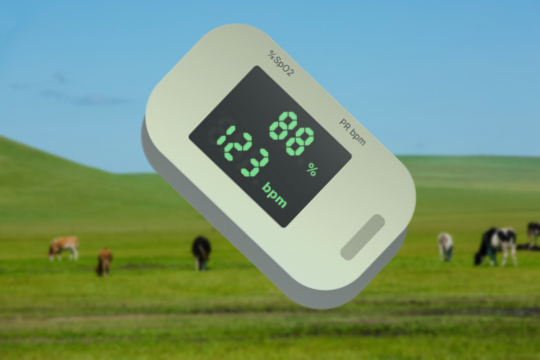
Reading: 123 bpm
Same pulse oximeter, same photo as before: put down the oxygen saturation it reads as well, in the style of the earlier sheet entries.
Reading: 88 %
